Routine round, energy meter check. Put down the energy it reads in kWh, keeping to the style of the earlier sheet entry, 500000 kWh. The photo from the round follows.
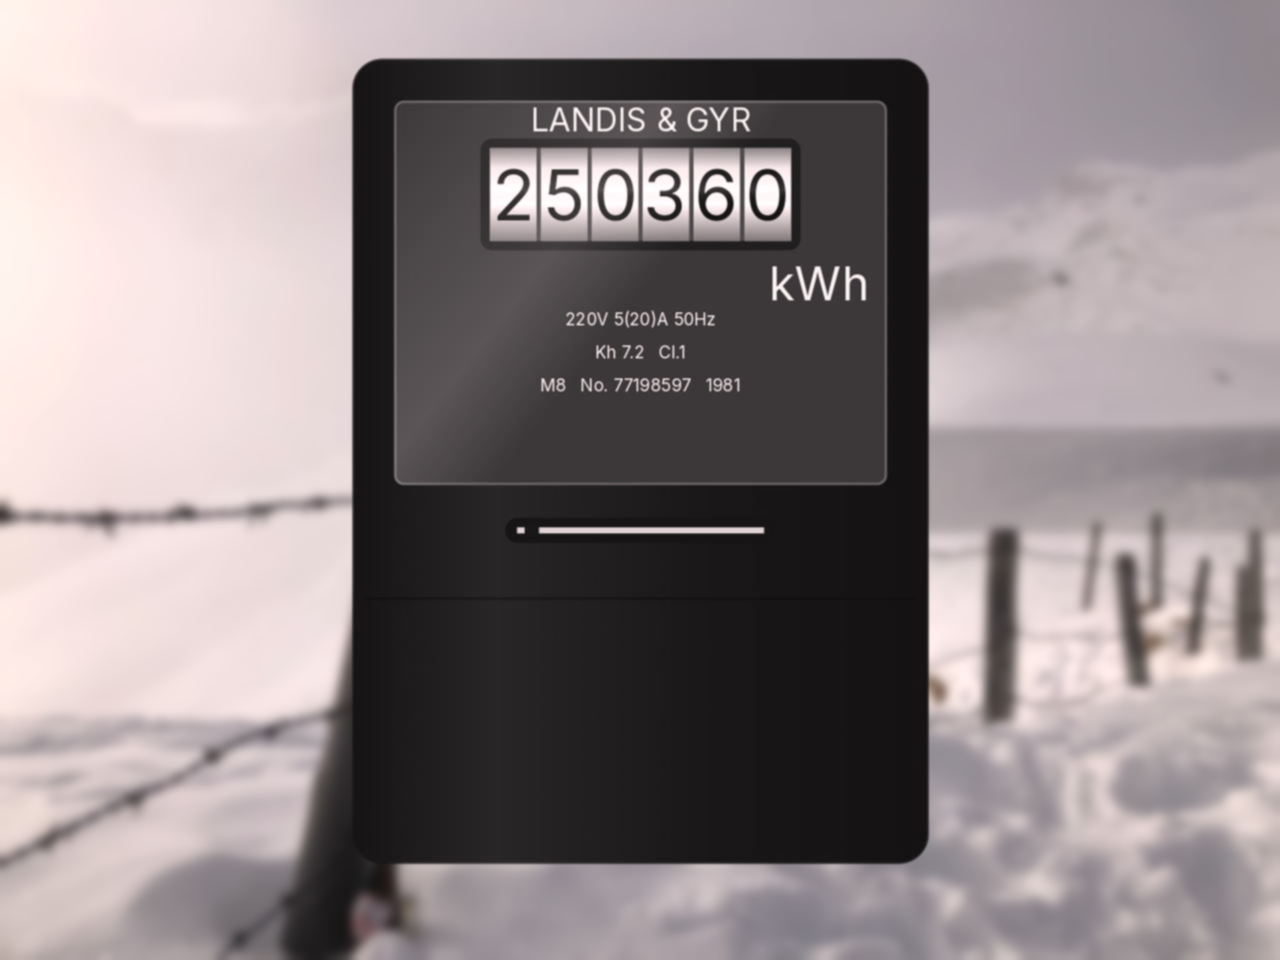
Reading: 250360 kWh
